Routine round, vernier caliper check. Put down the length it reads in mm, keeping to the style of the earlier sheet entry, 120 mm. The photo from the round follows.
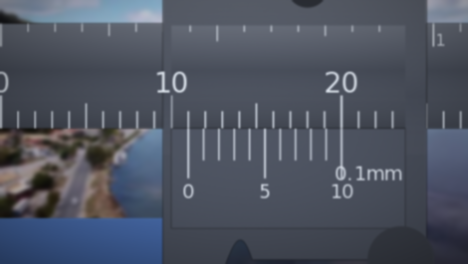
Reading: 11.0 mm
